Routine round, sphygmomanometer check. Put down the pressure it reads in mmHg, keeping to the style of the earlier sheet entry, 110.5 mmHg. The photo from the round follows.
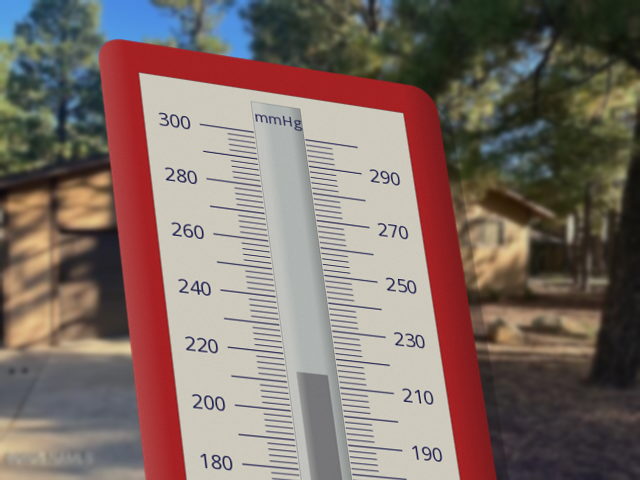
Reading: 214 mmHg
